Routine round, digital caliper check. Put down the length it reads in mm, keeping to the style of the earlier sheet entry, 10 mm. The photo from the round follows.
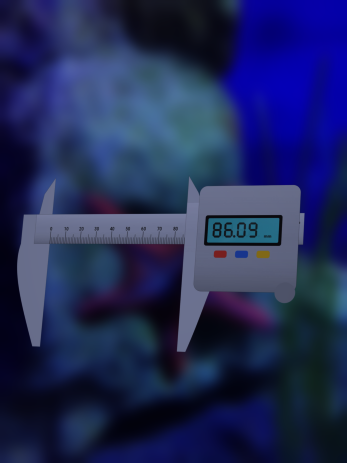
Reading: 86.09 mm
